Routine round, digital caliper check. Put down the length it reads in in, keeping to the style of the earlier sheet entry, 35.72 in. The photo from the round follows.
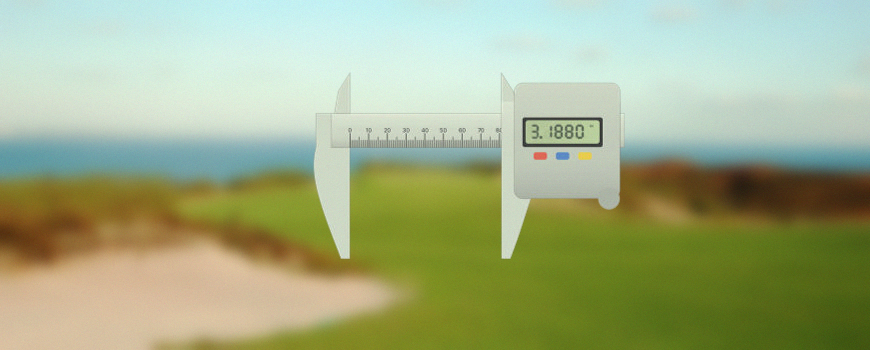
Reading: 3.1880 in
